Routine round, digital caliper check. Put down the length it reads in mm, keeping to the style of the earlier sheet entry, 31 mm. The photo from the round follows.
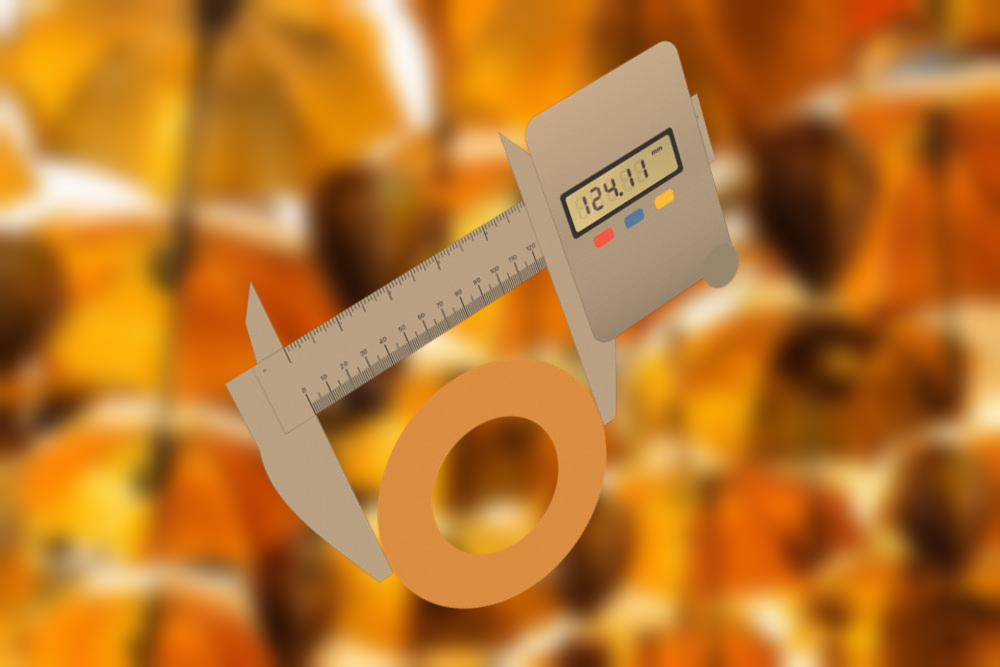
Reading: 124.11 mm
